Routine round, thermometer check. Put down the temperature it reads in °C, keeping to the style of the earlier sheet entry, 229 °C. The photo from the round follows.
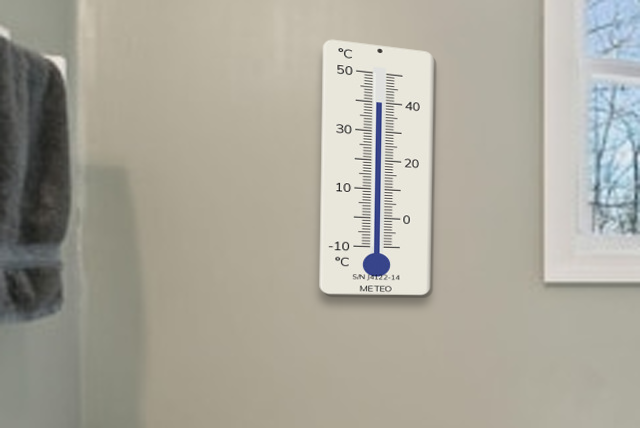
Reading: 40 °C
